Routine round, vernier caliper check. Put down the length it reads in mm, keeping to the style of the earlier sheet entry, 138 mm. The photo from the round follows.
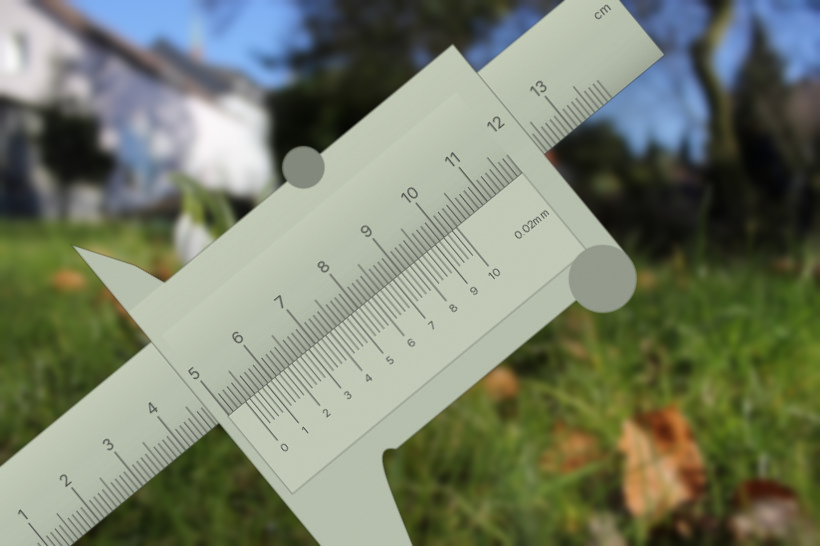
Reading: 53.8 mm
